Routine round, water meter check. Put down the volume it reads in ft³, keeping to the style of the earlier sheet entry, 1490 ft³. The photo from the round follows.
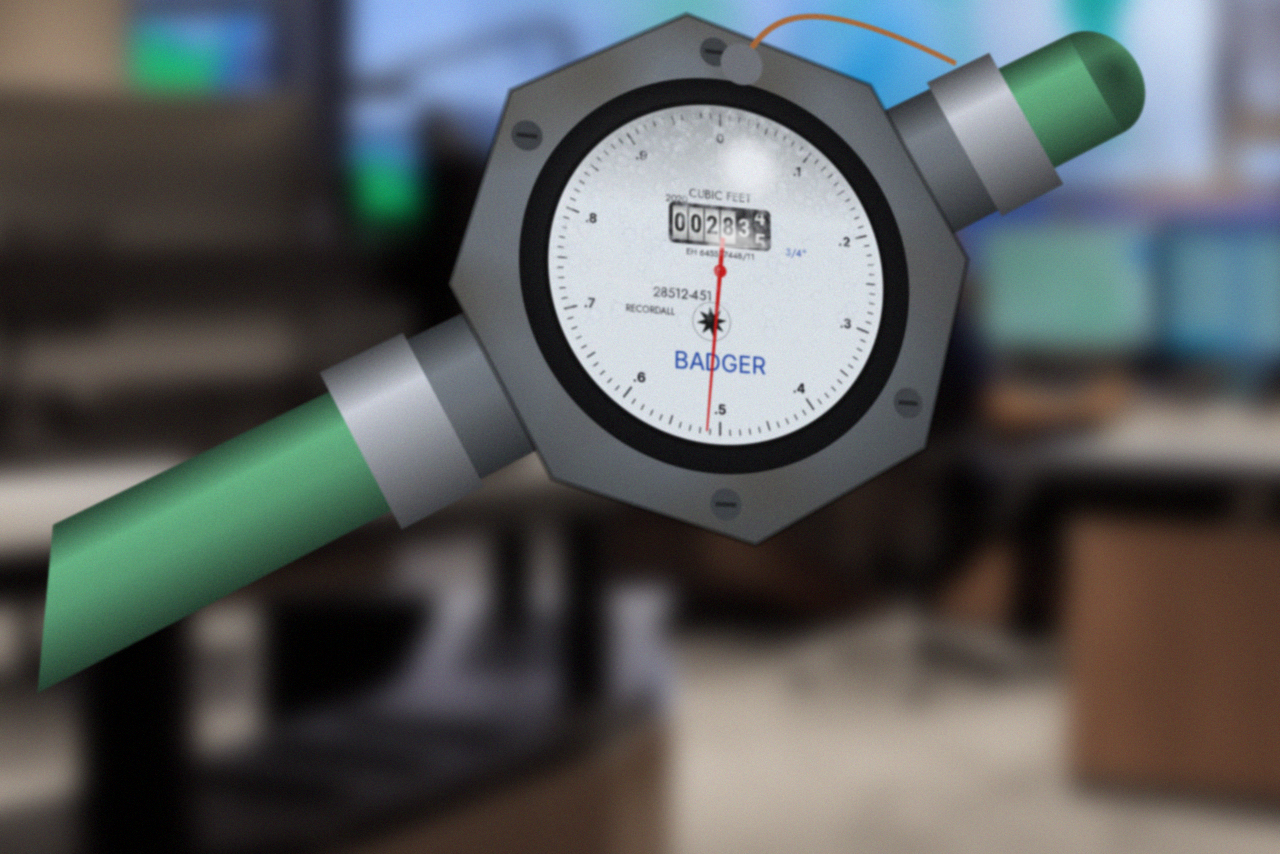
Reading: 2834.51 ft³
